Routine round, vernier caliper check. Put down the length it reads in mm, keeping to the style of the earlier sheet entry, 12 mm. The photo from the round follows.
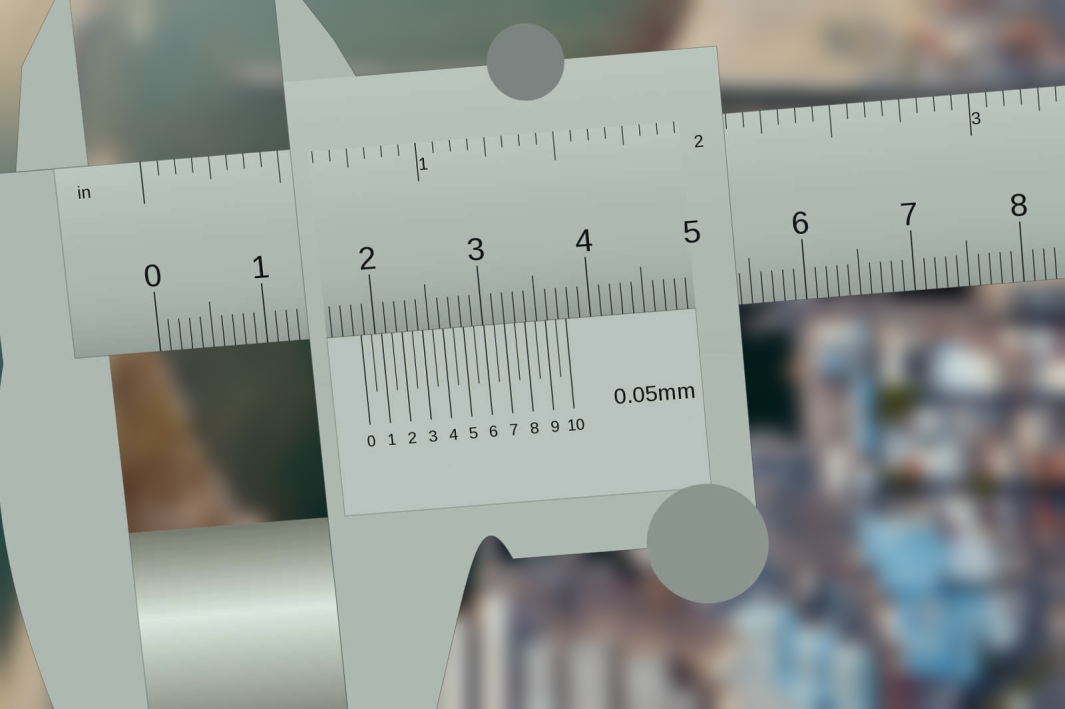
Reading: 18.7 mm
